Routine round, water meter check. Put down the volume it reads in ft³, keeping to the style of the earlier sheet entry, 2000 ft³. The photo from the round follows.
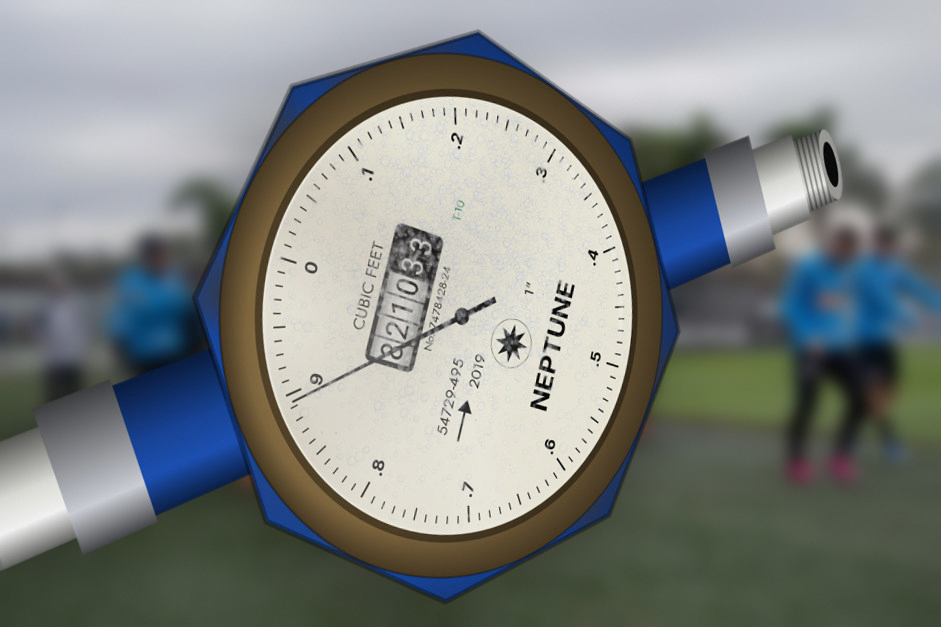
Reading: 821032.89 ft³
